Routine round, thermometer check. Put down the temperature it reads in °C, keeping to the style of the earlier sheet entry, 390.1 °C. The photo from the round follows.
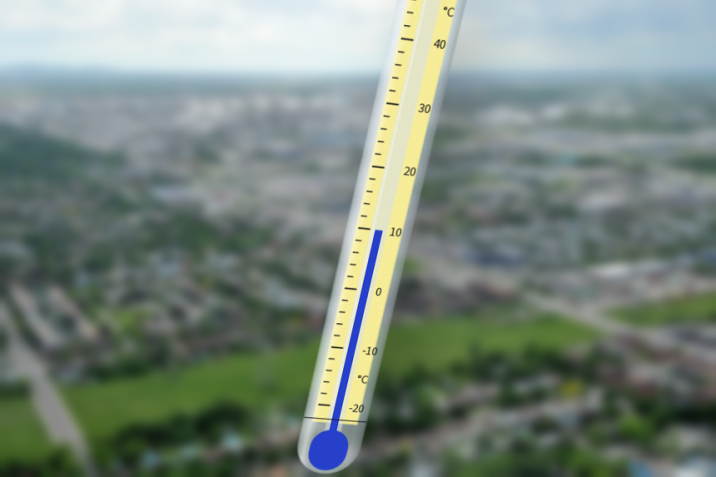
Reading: 10 °C
